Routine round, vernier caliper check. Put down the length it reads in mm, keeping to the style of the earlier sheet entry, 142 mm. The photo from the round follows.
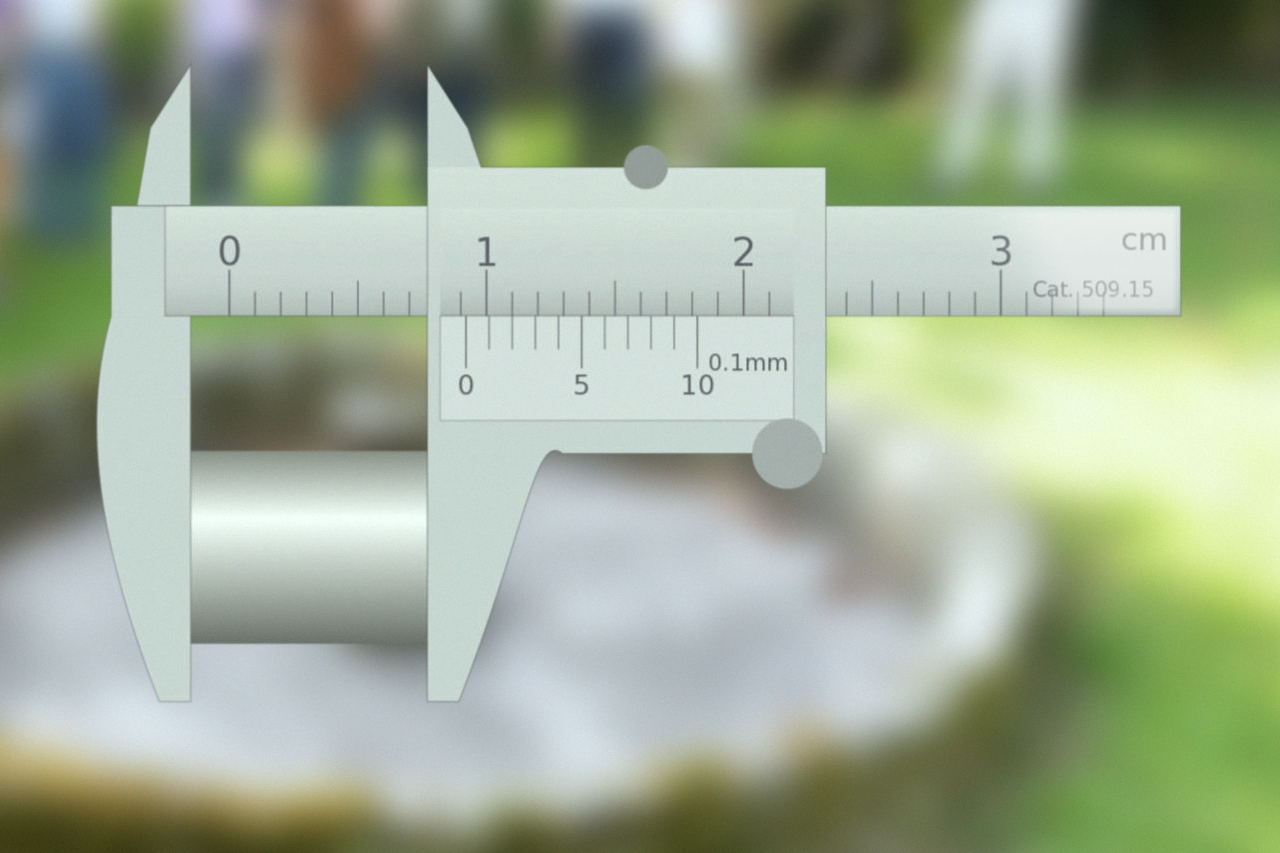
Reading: 9.2 mm
